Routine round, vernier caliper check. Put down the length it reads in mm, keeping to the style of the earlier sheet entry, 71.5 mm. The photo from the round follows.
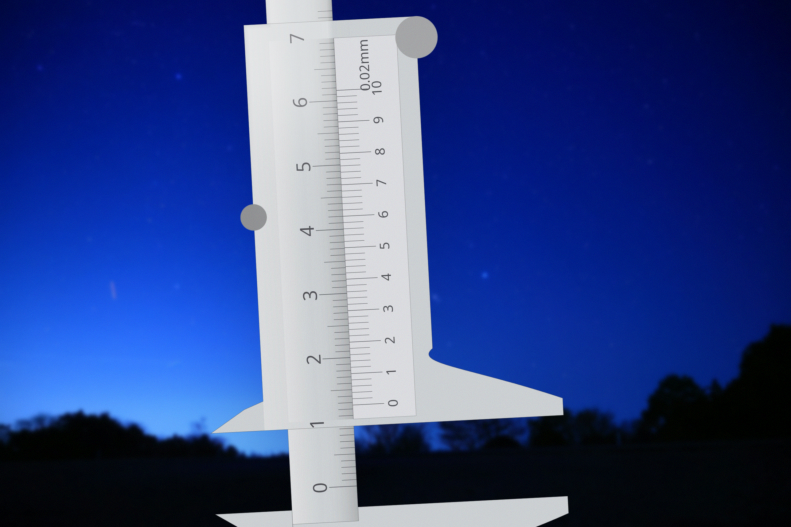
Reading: 12.6 mm
